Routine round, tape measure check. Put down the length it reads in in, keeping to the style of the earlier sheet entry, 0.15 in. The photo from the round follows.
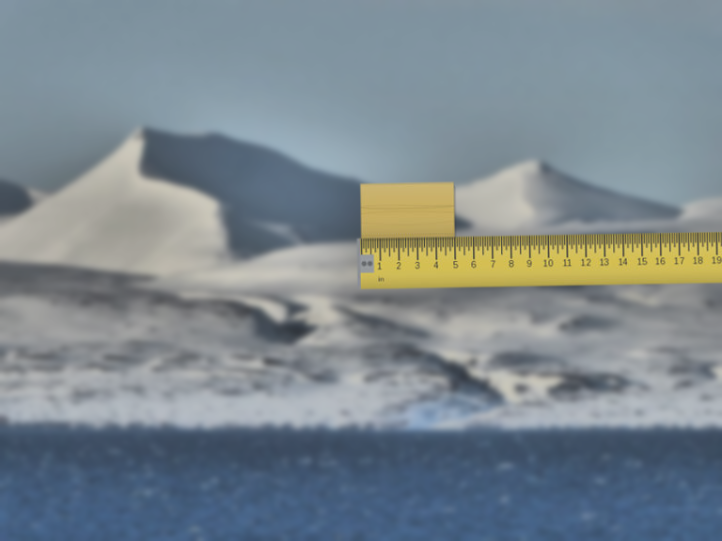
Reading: 5 in
